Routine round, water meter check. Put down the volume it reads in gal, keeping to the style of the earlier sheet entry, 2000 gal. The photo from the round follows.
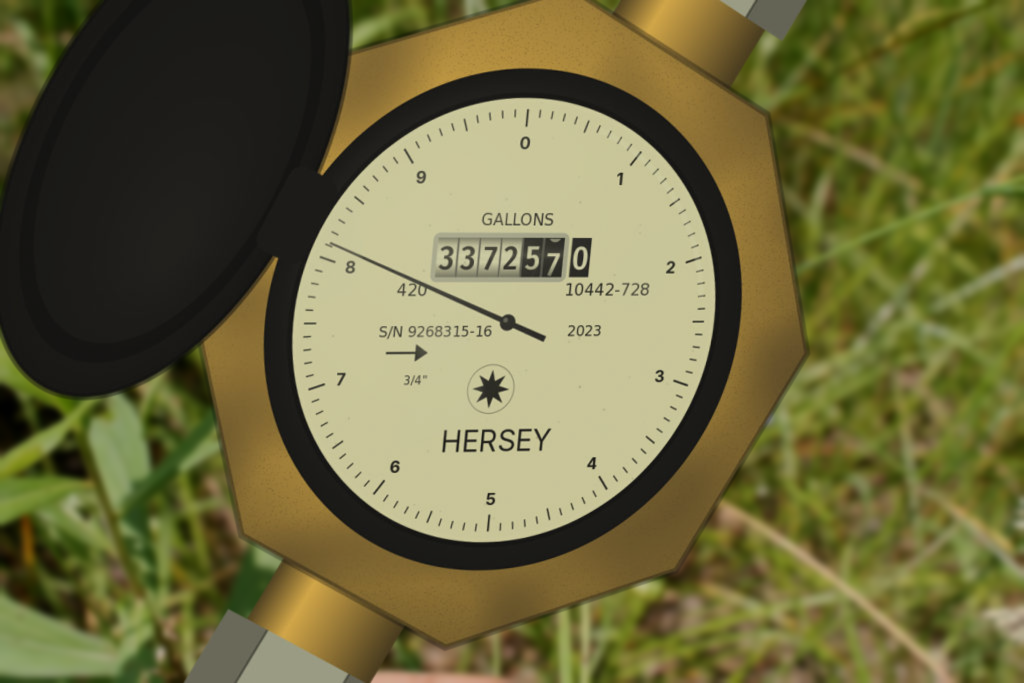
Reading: 3372568.1 gal
